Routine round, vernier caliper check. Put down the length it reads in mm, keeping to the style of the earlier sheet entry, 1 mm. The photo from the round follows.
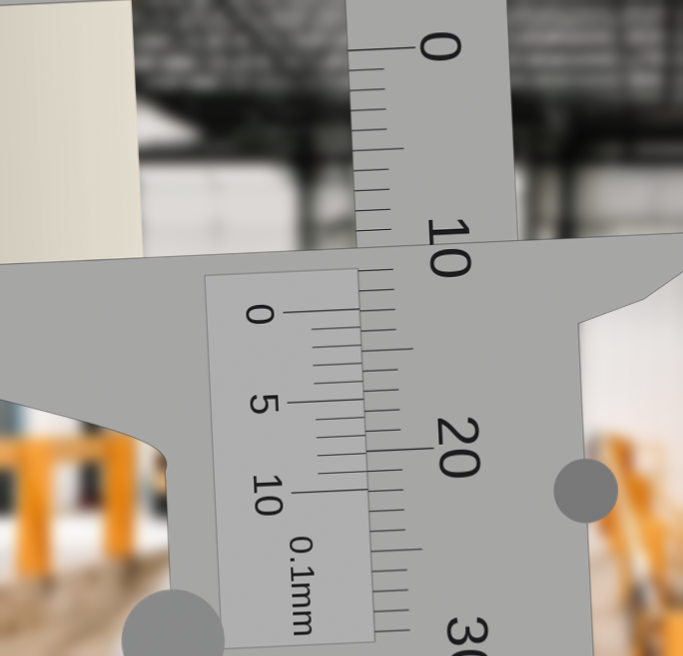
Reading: 12.9 mm
